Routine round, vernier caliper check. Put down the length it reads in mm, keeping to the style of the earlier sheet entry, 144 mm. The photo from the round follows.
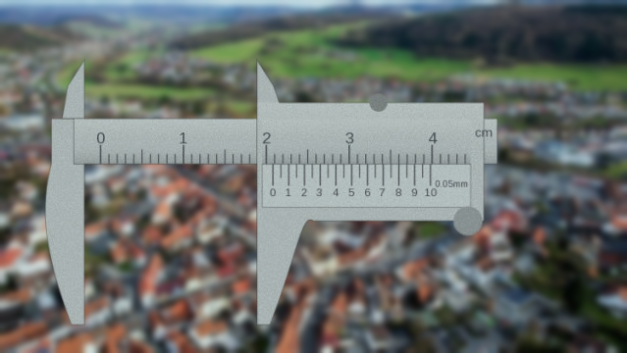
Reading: 20.8 mm
